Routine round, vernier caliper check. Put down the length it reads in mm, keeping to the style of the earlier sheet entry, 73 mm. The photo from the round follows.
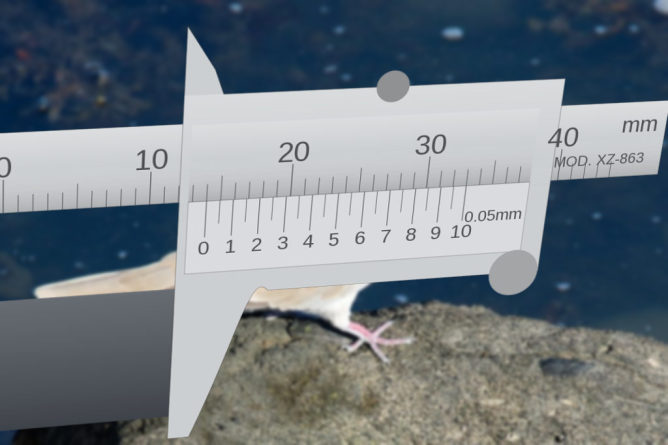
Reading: 14.0 mm
